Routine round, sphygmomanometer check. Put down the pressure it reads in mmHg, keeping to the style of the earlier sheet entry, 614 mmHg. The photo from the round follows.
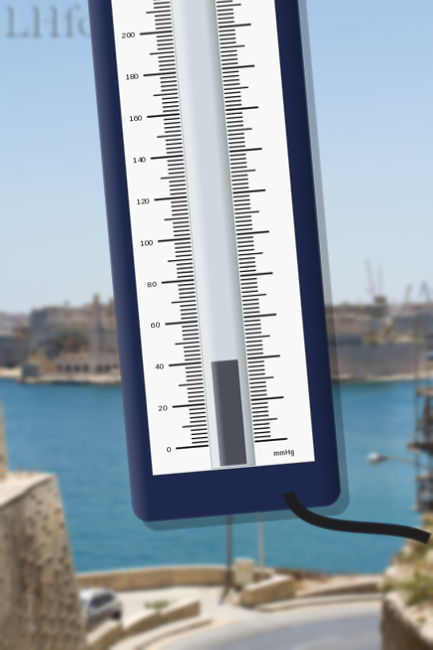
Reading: 40 mmHg
